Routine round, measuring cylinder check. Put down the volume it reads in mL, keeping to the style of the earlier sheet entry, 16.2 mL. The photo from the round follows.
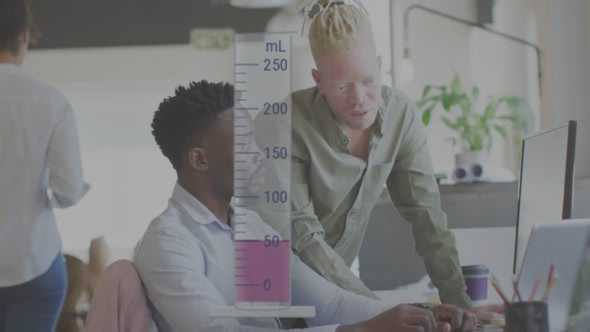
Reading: 50 mL
